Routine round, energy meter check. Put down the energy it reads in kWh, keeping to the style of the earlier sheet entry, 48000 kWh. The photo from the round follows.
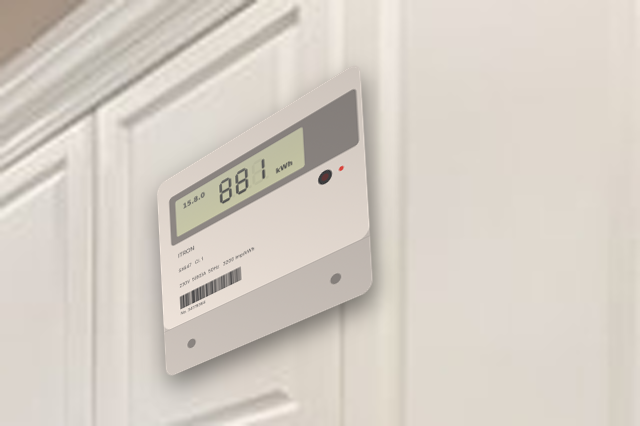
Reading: 881 kWh
